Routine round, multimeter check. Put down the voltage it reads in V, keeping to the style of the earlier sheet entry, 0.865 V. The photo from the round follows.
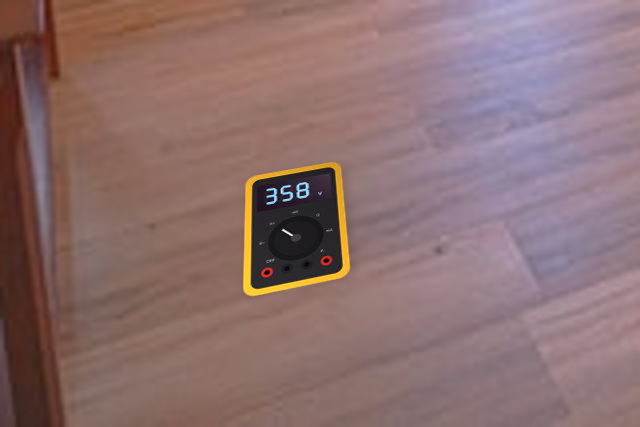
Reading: 358 V
